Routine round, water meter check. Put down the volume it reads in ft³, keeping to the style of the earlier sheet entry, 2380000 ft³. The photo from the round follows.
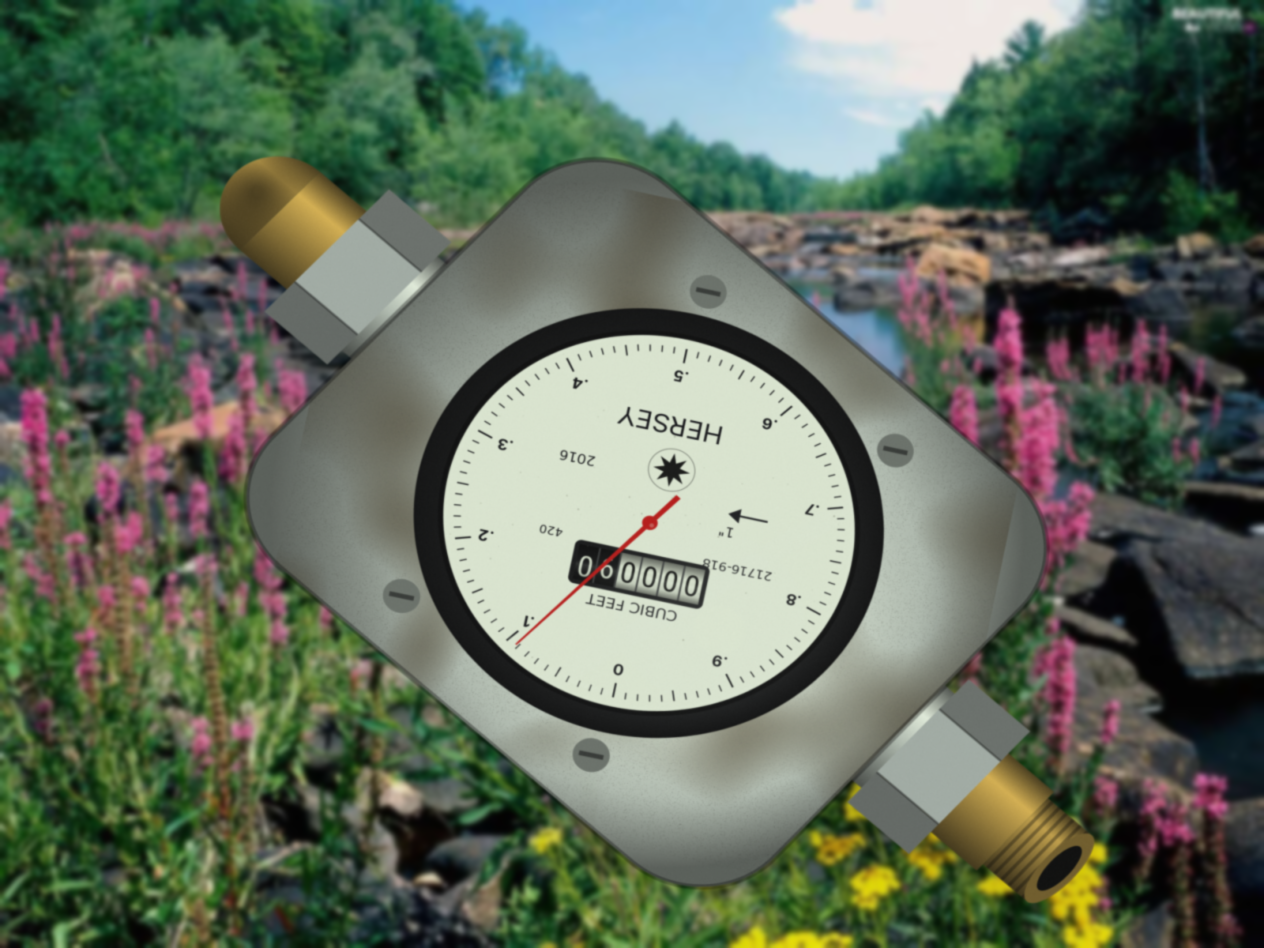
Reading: 90.09 ft³
